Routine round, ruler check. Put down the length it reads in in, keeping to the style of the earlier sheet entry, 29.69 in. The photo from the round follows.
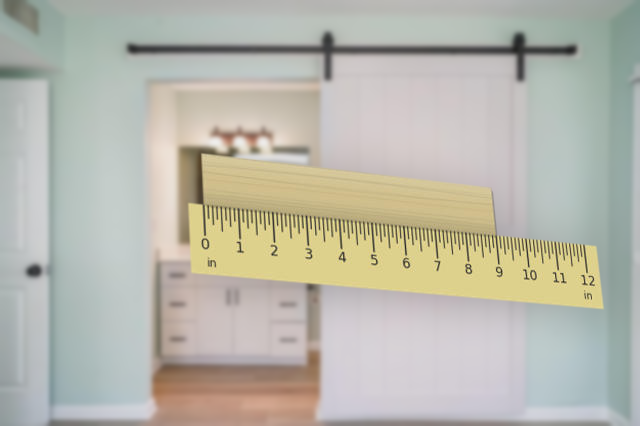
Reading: 9 in
